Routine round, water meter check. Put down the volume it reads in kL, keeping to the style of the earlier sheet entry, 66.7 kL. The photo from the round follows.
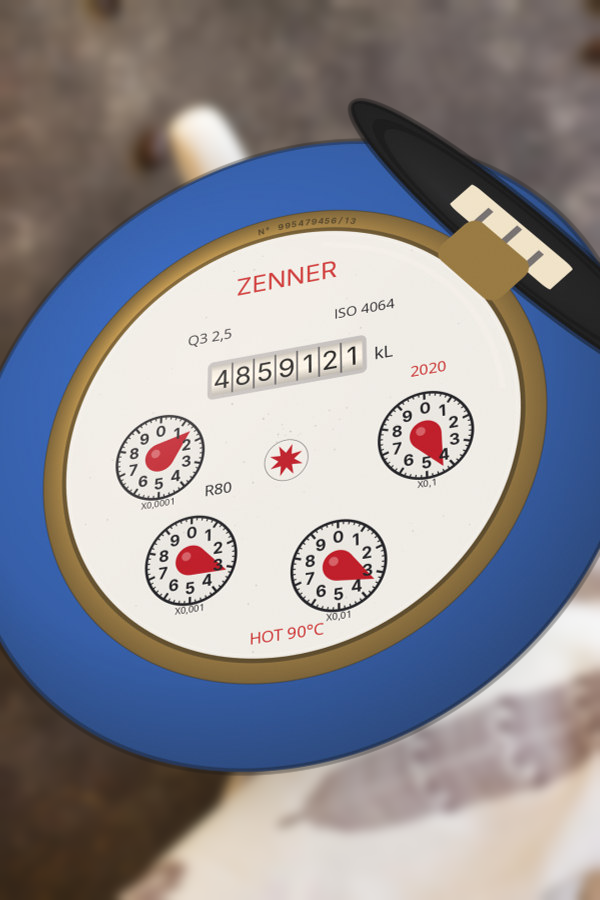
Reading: 4859121.4331 kL
